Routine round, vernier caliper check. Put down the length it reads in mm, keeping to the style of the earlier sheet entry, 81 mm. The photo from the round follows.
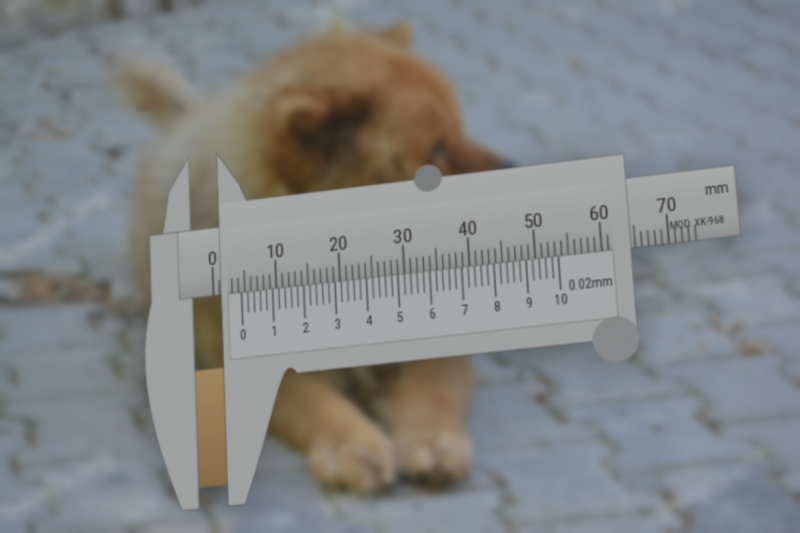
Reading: 4.5 mm
